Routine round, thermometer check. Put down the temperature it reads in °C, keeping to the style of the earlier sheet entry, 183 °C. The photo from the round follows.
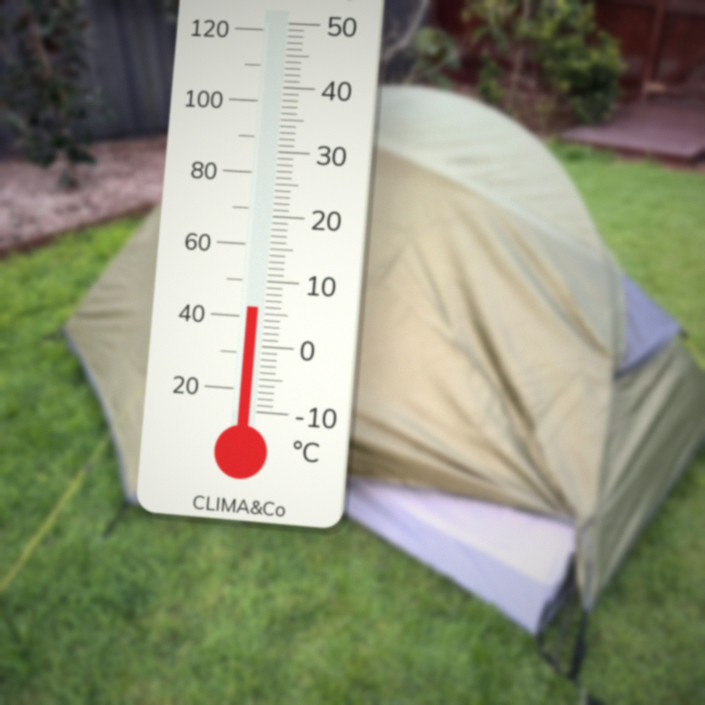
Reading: 6 °C
